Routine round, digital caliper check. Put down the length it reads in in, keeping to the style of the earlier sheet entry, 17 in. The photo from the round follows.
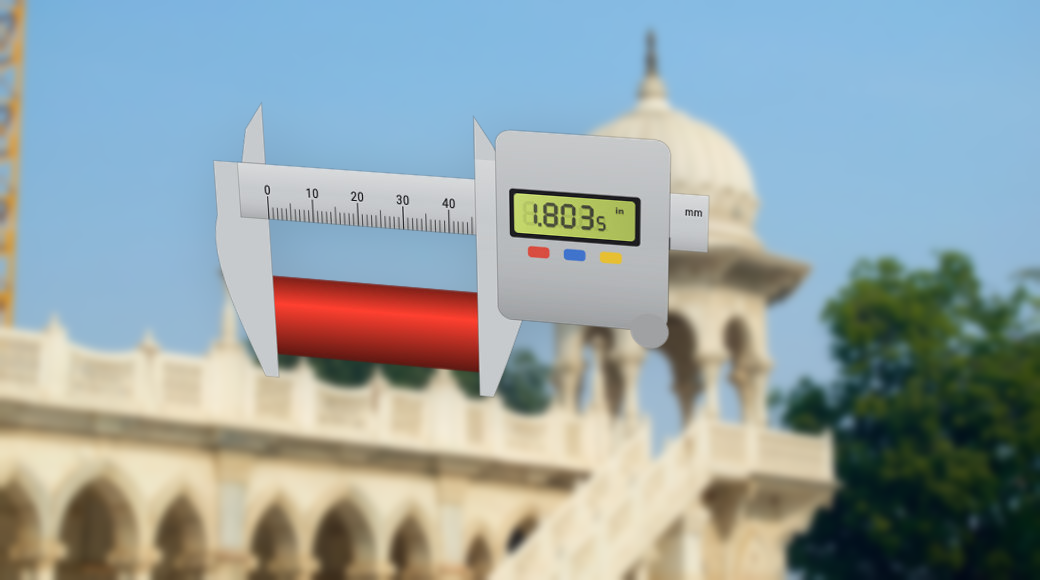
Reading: 1.8035 in
